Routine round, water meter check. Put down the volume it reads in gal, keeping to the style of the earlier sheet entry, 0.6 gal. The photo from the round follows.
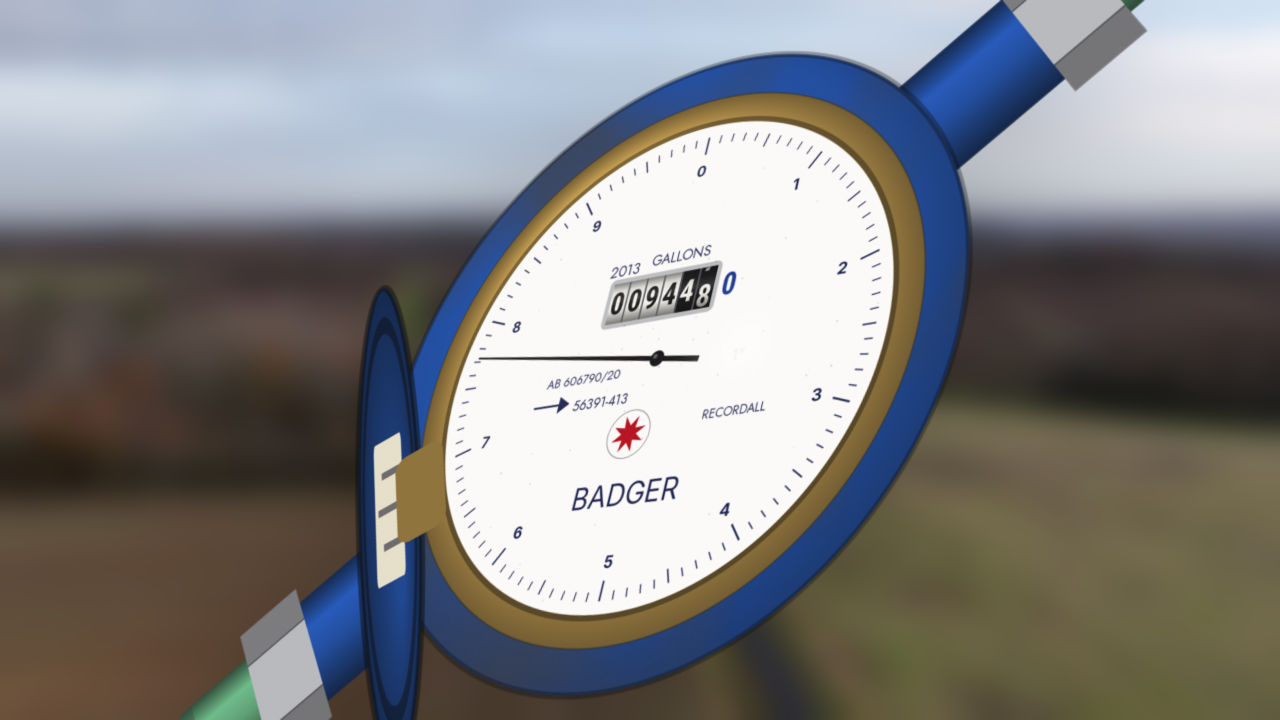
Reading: 94477.7 gal
